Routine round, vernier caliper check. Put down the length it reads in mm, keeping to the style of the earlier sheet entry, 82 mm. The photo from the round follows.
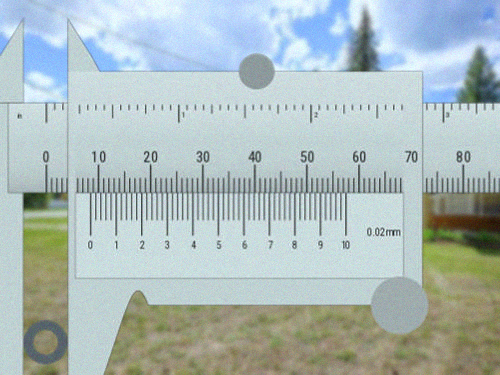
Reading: 8.5 mm
